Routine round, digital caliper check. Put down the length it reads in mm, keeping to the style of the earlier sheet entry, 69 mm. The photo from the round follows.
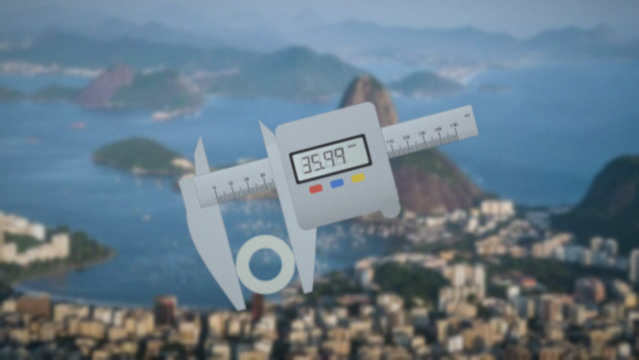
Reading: 35.99 mm
